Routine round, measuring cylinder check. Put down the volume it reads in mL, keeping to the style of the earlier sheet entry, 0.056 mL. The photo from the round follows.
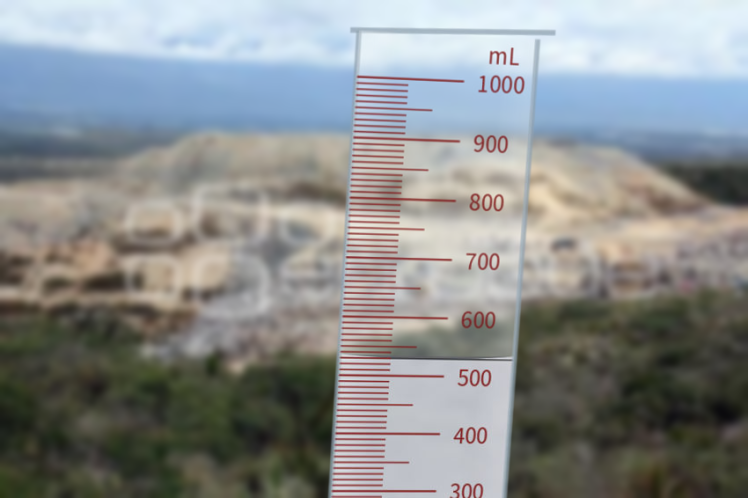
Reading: 530 mL
